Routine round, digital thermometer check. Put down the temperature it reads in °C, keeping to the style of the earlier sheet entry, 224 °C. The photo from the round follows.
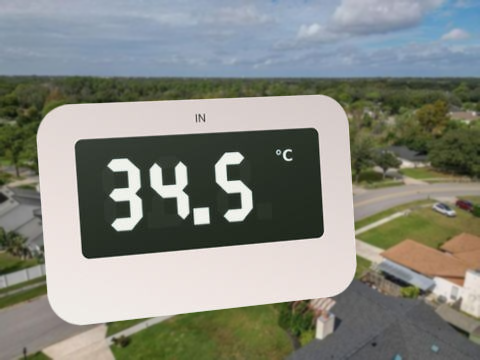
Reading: 34.5 °C
